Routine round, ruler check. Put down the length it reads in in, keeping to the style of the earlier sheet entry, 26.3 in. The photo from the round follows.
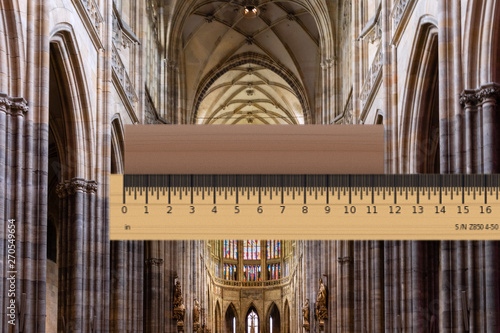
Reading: 11.5 in
